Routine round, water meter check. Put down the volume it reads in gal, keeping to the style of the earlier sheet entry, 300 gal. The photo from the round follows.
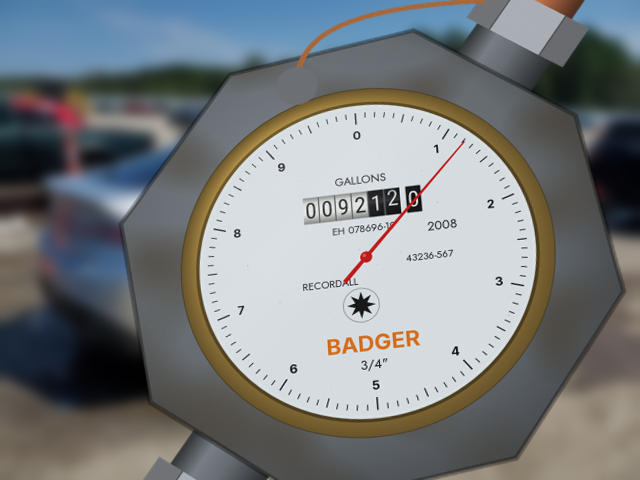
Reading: 92121.2 gal
